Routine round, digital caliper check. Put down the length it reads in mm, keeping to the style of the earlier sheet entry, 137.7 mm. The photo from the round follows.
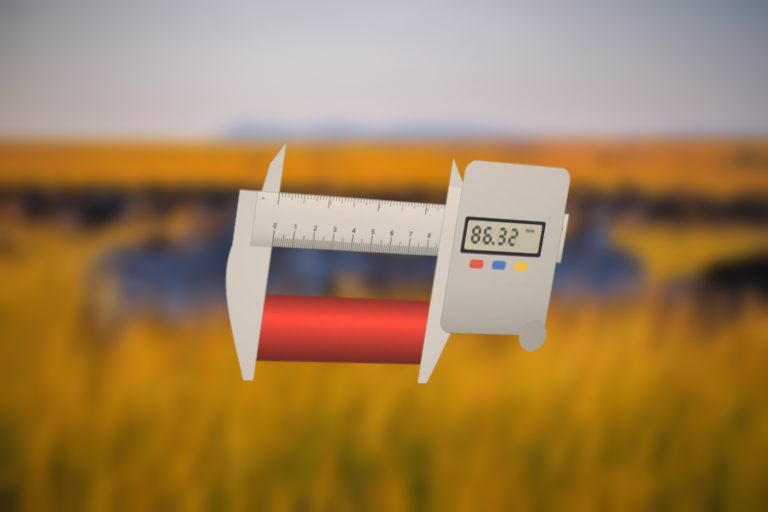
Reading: 86.32 mm
